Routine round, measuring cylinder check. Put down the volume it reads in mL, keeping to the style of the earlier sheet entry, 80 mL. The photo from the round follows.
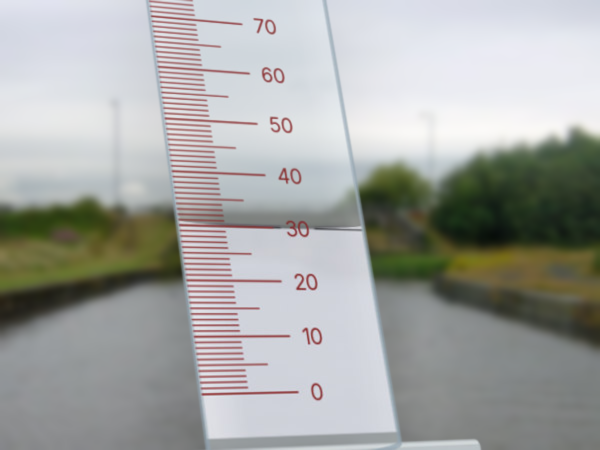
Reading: 30 mL
